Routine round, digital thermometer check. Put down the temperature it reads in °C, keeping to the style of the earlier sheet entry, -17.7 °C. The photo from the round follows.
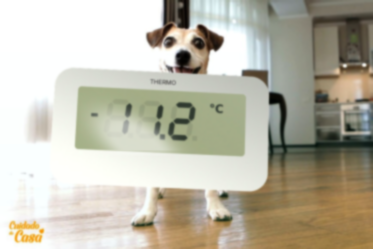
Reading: -11.2 °C
